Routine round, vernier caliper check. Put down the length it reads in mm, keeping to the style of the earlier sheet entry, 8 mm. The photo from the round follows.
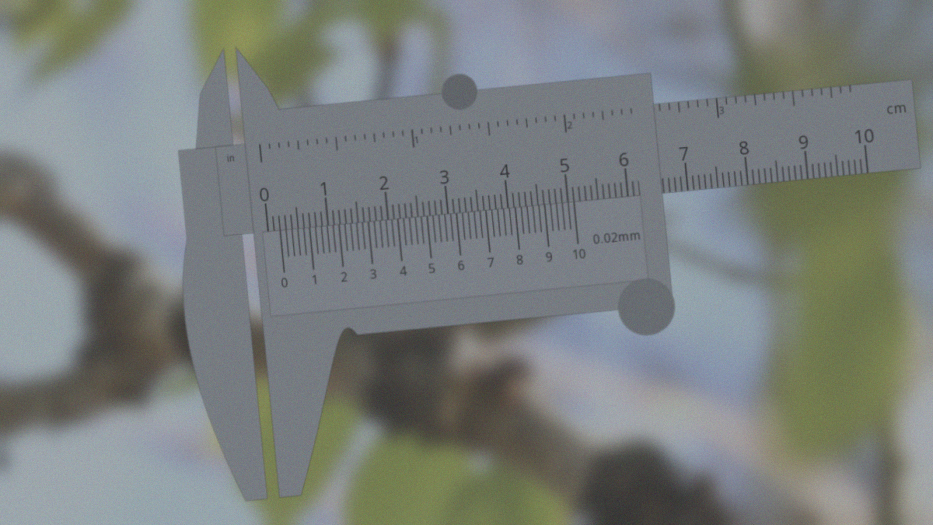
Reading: 2.0 mm
